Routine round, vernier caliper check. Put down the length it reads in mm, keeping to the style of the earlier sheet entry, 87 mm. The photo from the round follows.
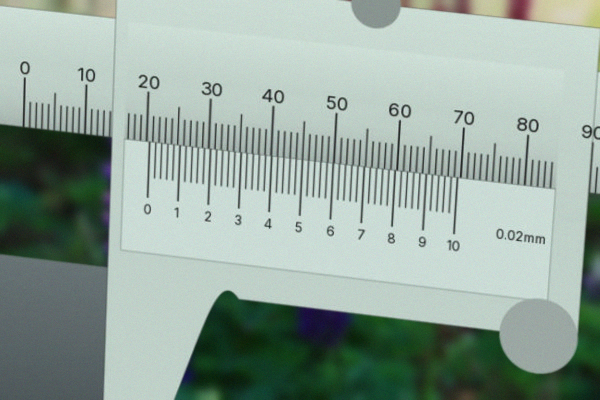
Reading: 20.5 mm
